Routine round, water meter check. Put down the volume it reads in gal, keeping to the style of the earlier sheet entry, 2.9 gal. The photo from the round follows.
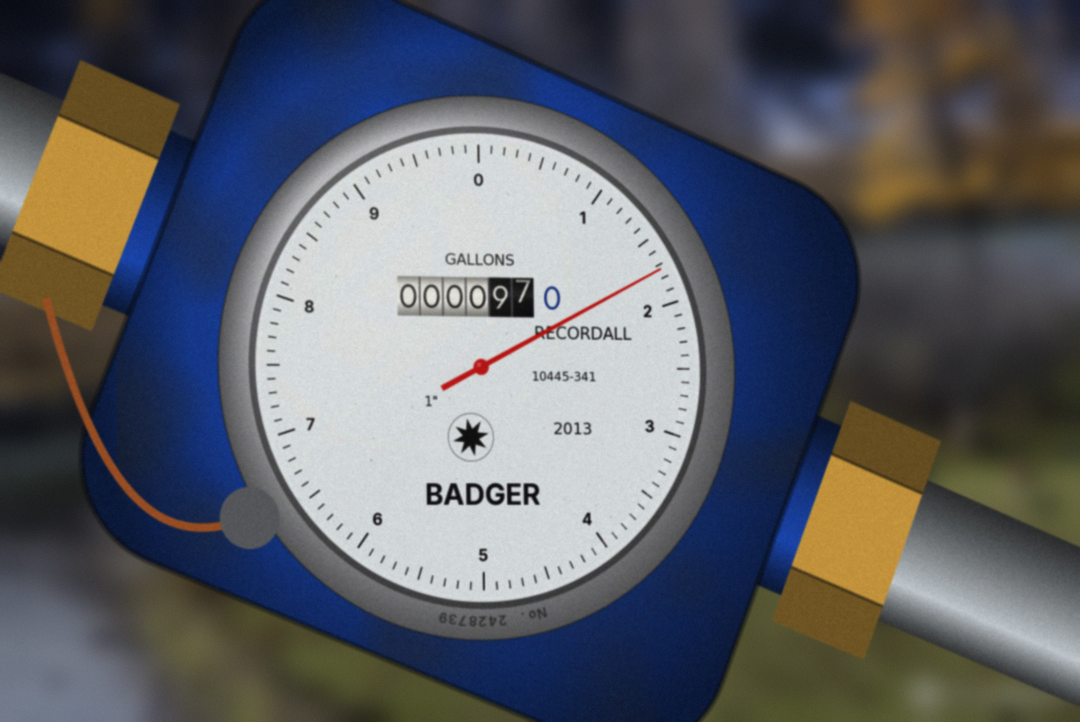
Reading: 971.7 gal
